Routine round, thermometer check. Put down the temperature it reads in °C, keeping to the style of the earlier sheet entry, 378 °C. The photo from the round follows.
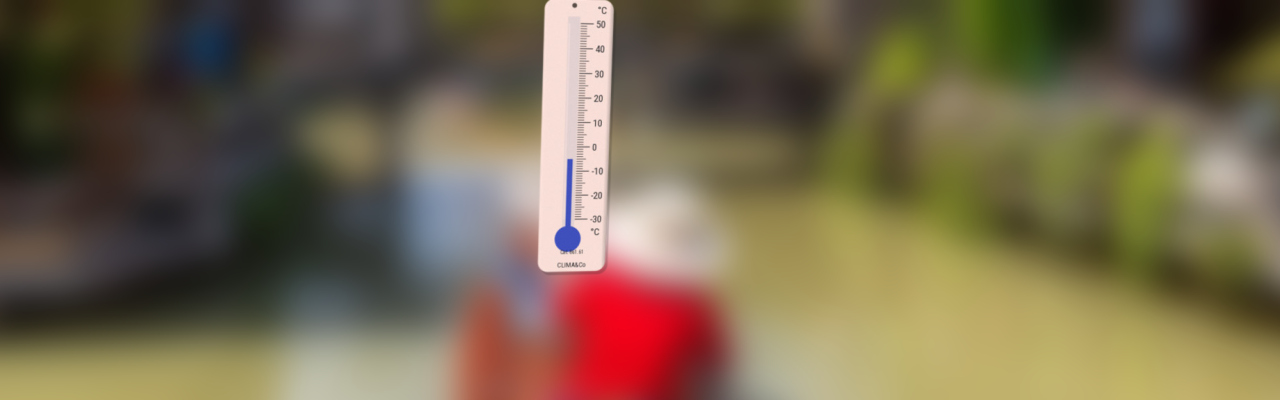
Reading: -5 °C
